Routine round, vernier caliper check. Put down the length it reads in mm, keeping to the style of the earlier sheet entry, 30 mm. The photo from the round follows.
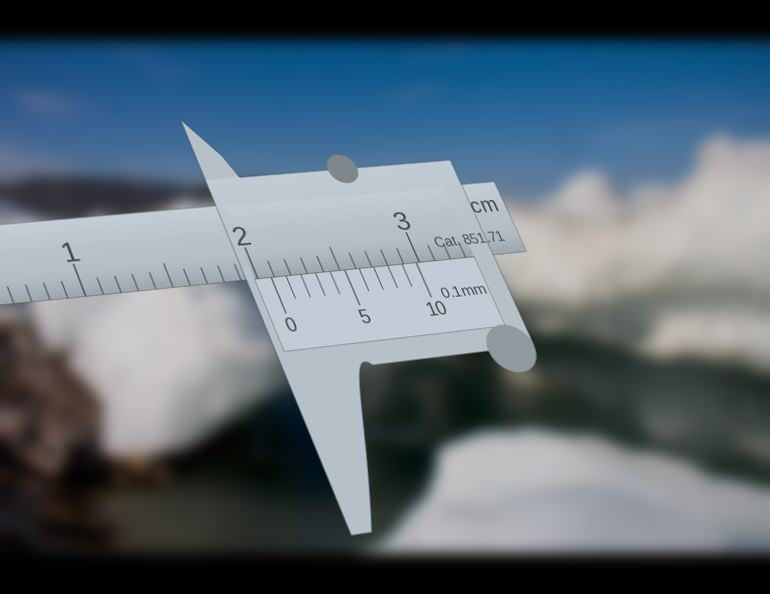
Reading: 20.8 mm
